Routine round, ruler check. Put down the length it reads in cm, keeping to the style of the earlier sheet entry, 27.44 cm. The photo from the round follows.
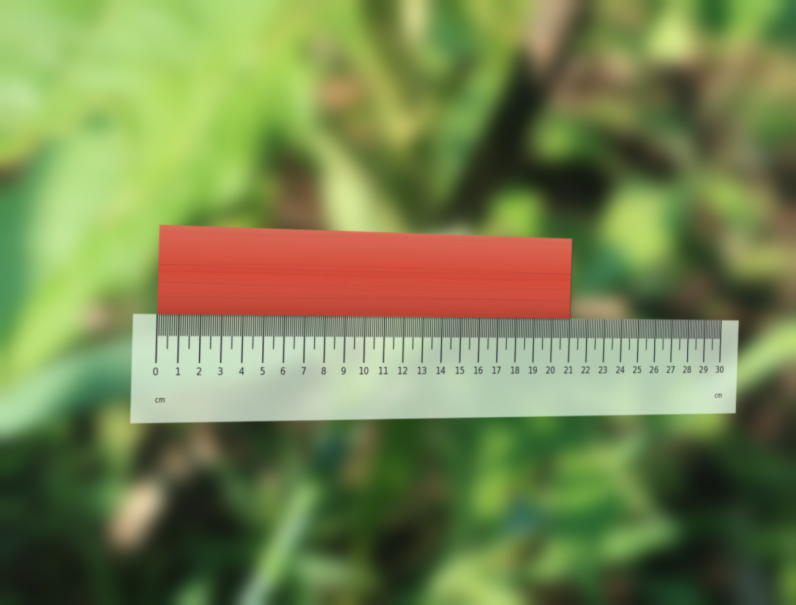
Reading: 21 cm
